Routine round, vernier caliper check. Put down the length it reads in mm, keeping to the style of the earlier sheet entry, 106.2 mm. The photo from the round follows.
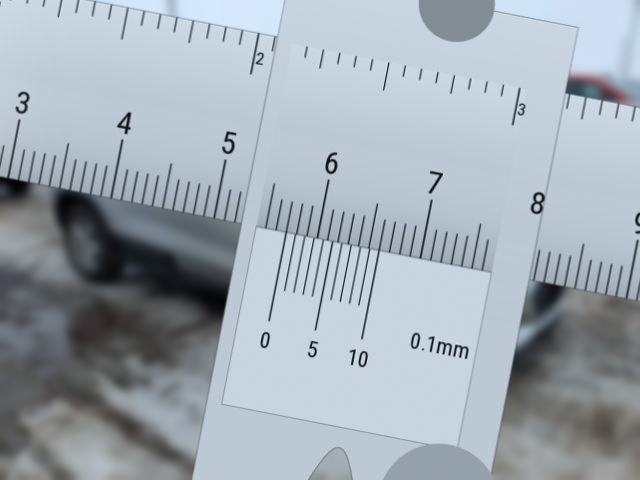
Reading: 57.0 mm
